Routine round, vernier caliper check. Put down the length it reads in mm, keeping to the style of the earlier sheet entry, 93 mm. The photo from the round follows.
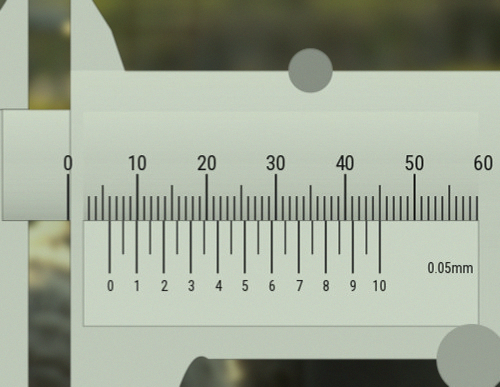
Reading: 6.0 mm
